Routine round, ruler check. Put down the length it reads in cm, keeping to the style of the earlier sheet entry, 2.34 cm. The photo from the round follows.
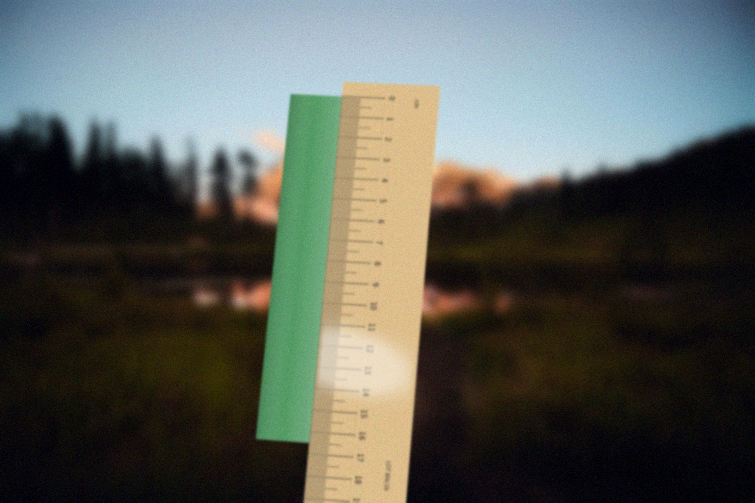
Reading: 16.5 cm
